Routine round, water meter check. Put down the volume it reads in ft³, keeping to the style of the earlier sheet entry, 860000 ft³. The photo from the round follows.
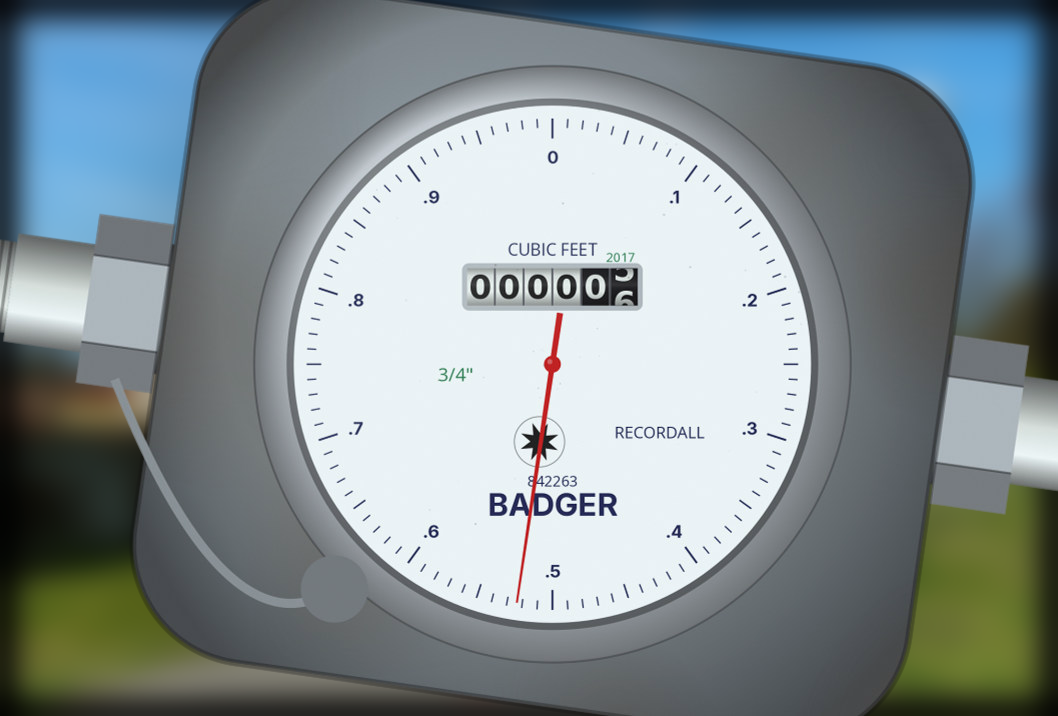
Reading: 5.52 ft³
